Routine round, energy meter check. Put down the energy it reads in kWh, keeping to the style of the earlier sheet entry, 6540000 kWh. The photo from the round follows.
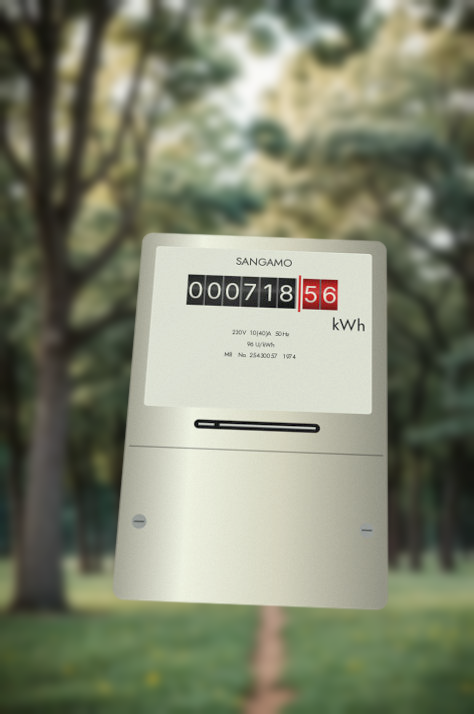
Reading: 718.56 kWh
